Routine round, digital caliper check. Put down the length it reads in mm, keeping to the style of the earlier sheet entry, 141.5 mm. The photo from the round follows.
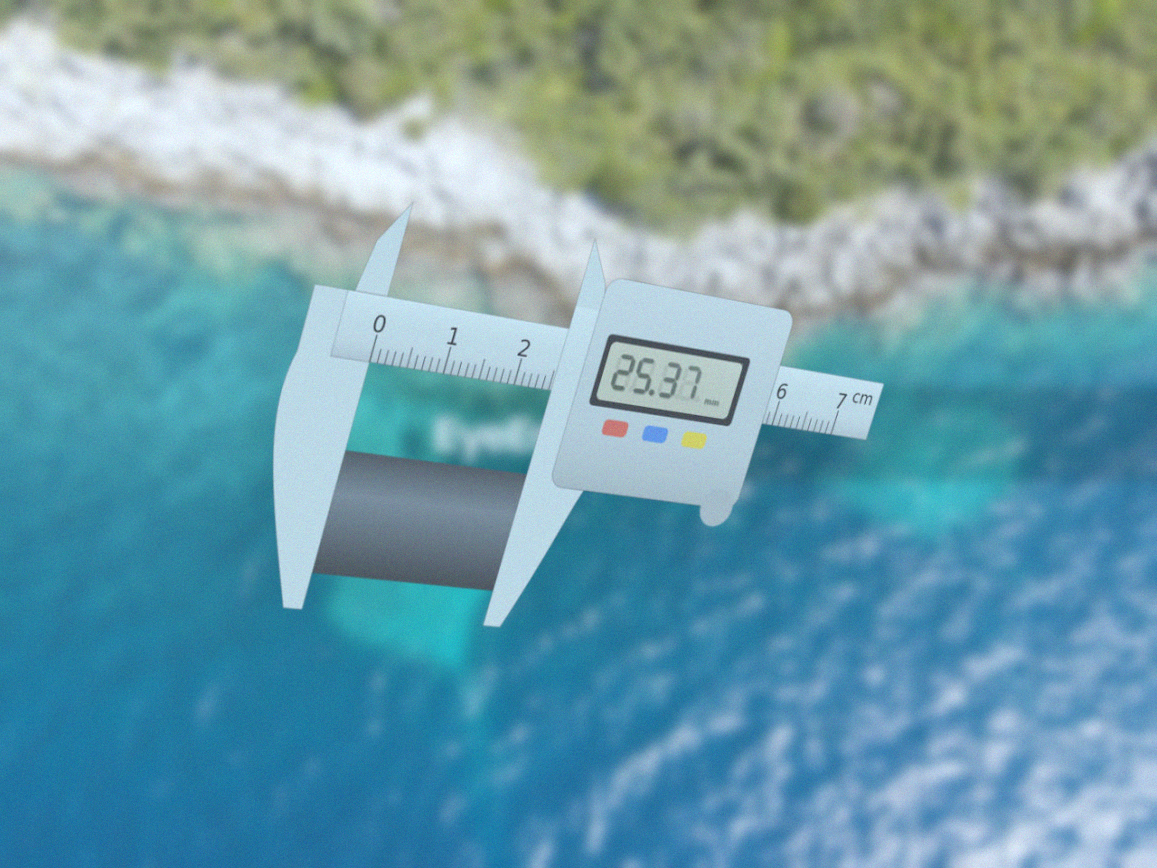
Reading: 25.37 mm
